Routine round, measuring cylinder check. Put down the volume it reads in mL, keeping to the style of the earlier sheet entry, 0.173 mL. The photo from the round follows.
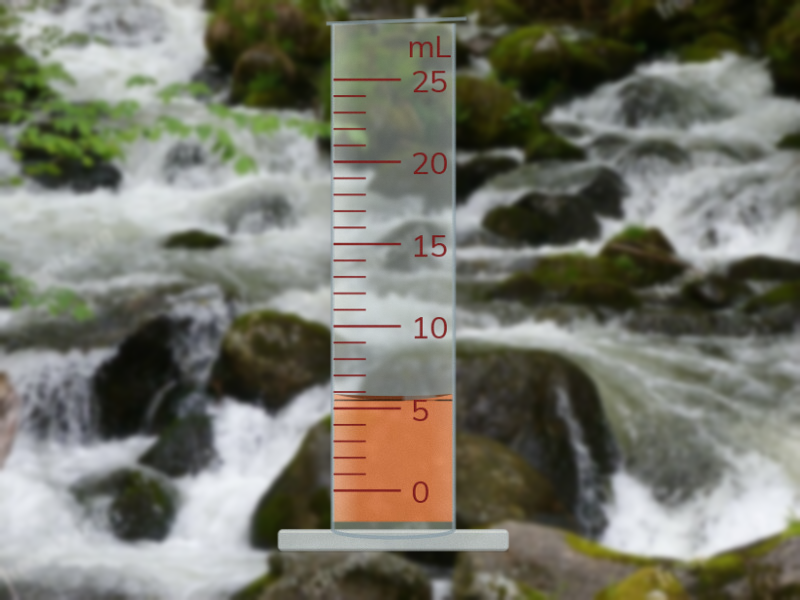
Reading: 5.5 mL
